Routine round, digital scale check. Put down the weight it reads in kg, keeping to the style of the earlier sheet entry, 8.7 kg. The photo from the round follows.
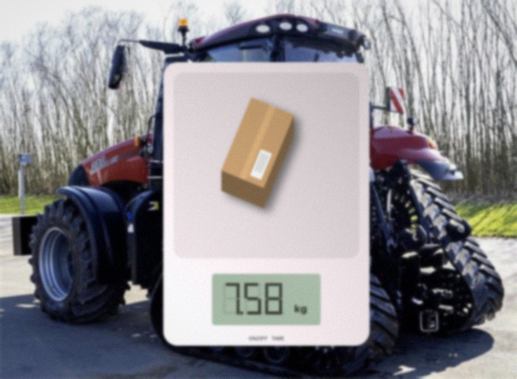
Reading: 7.58 kg
